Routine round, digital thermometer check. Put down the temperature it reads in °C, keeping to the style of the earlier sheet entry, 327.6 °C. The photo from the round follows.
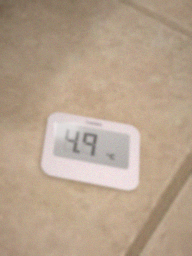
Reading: 4.9 °C
